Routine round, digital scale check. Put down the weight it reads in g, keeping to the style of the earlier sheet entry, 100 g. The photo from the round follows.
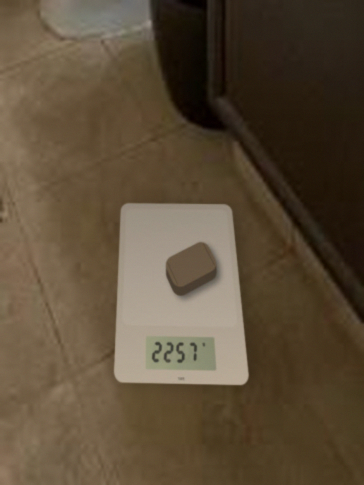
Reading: 2257 g
